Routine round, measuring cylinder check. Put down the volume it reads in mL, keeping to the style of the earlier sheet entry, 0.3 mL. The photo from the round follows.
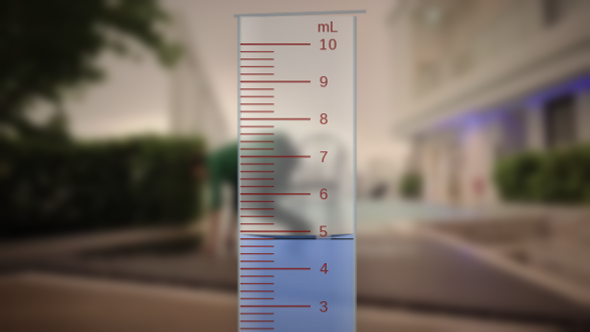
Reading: 4.8 mL
